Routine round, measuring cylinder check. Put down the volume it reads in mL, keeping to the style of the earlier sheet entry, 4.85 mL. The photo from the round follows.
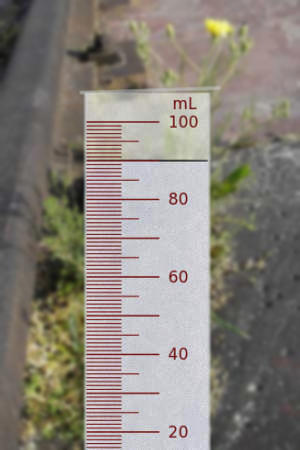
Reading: 90 mL
